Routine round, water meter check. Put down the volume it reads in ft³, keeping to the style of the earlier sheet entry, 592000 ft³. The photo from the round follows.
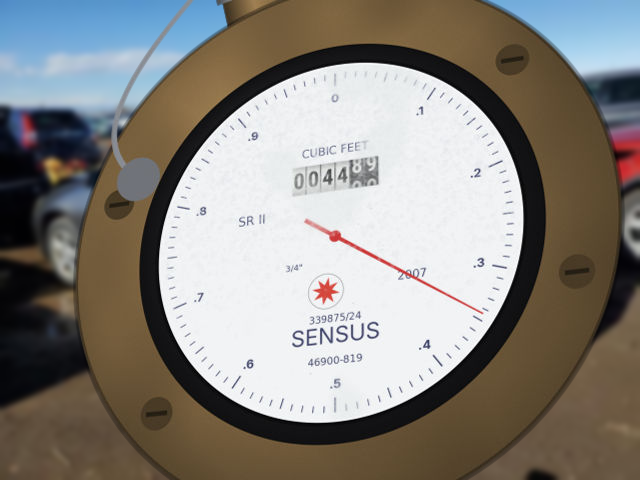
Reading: 4489.34 ft³
